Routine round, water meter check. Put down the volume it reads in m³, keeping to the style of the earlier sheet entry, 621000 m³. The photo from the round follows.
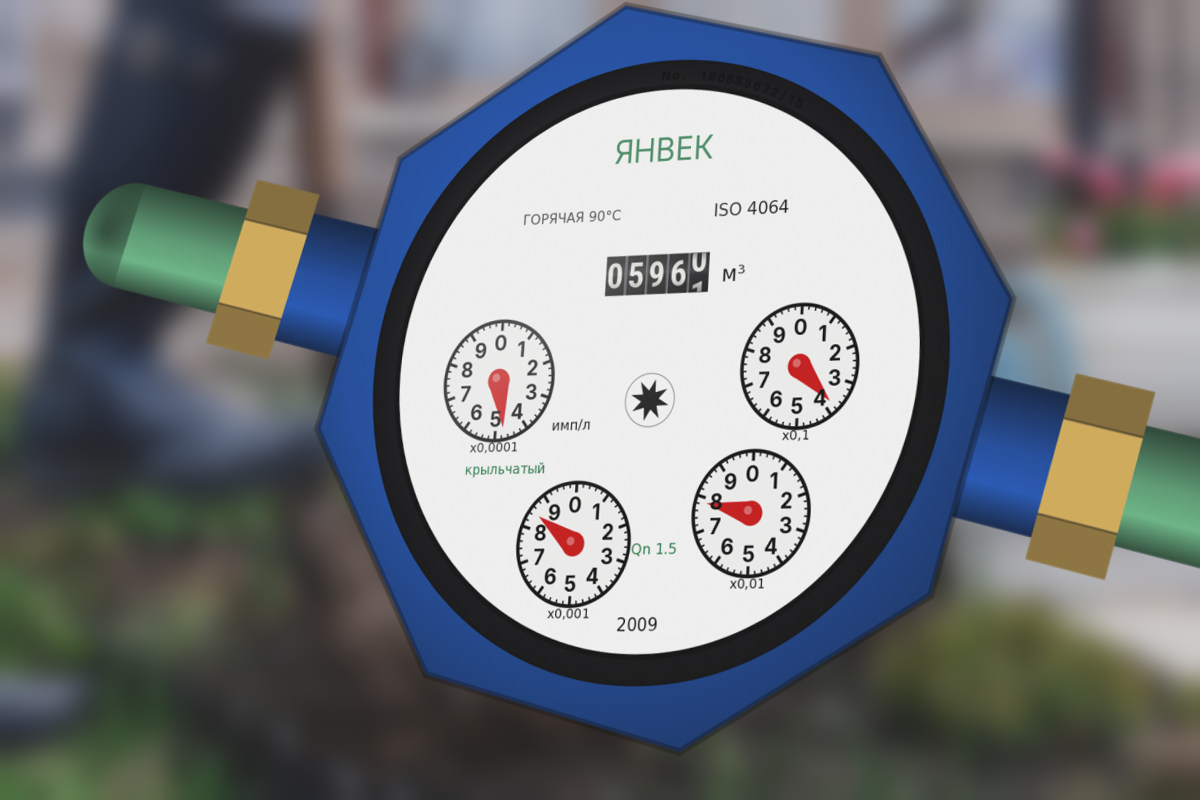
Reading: 5960.3784 m³
